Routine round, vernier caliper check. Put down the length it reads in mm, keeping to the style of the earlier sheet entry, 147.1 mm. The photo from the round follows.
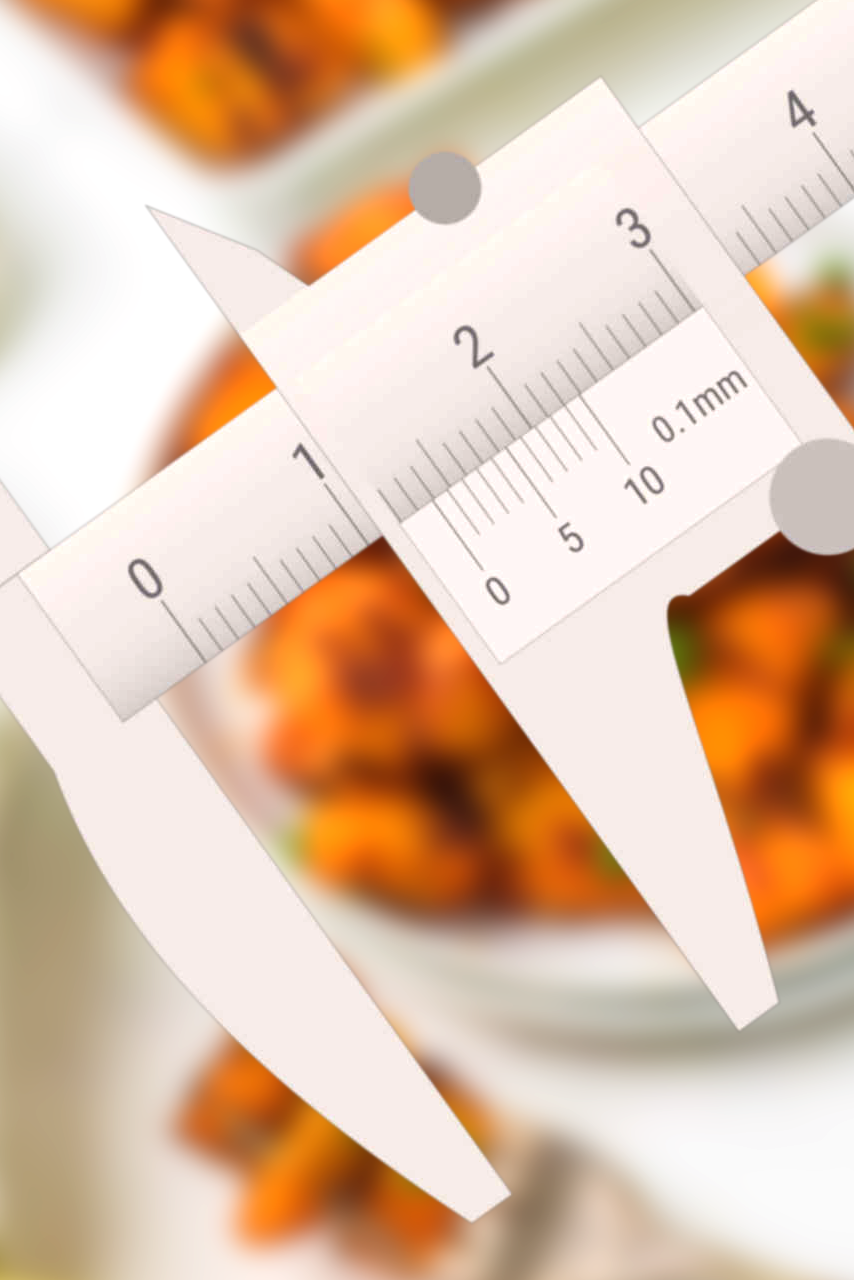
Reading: 13.9 mm
